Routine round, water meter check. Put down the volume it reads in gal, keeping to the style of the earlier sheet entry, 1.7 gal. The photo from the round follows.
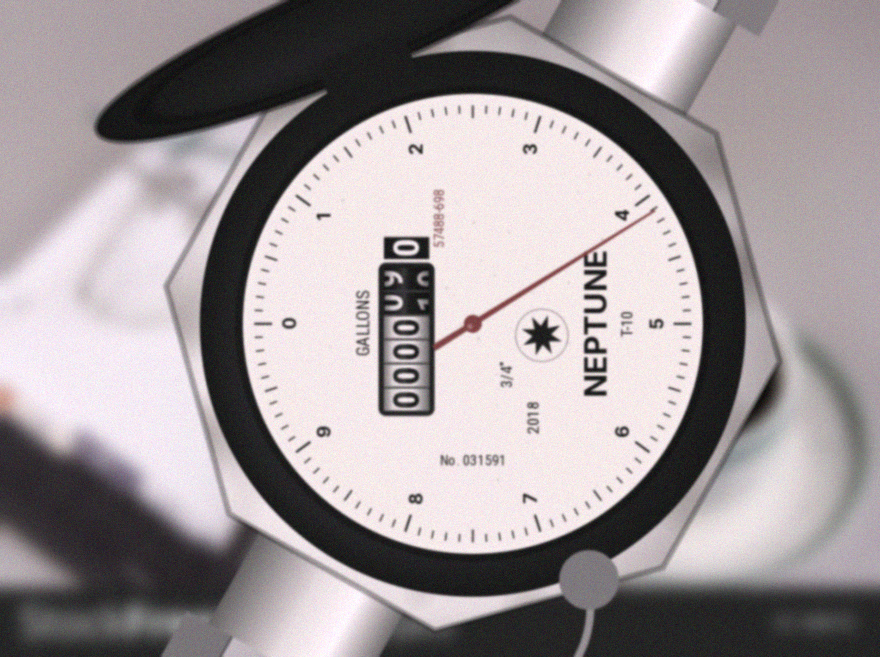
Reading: 94.1 gal
